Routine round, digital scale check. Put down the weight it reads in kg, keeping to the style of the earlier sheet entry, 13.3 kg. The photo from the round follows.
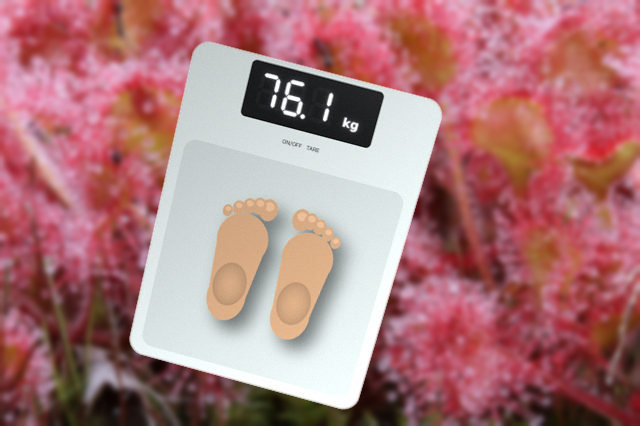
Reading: 76.1 kg
